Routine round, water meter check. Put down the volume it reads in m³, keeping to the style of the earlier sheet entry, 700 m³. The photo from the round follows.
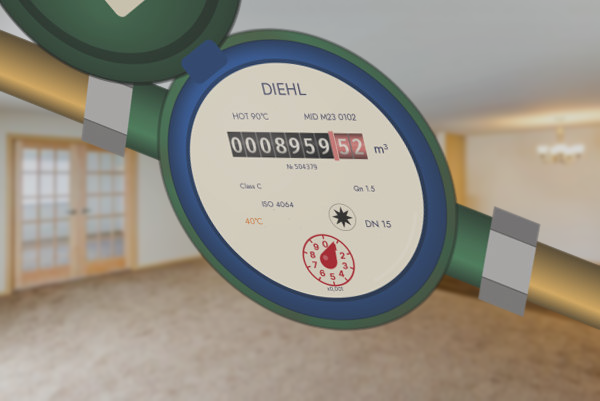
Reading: 8959.520 m³
